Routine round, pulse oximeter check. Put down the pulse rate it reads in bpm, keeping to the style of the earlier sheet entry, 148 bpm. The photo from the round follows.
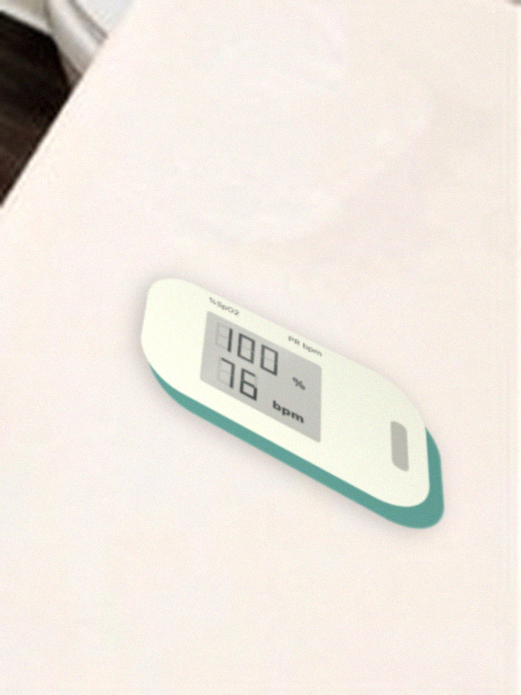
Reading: 76 bpm
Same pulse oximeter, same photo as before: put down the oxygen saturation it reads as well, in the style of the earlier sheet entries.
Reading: 100 %
